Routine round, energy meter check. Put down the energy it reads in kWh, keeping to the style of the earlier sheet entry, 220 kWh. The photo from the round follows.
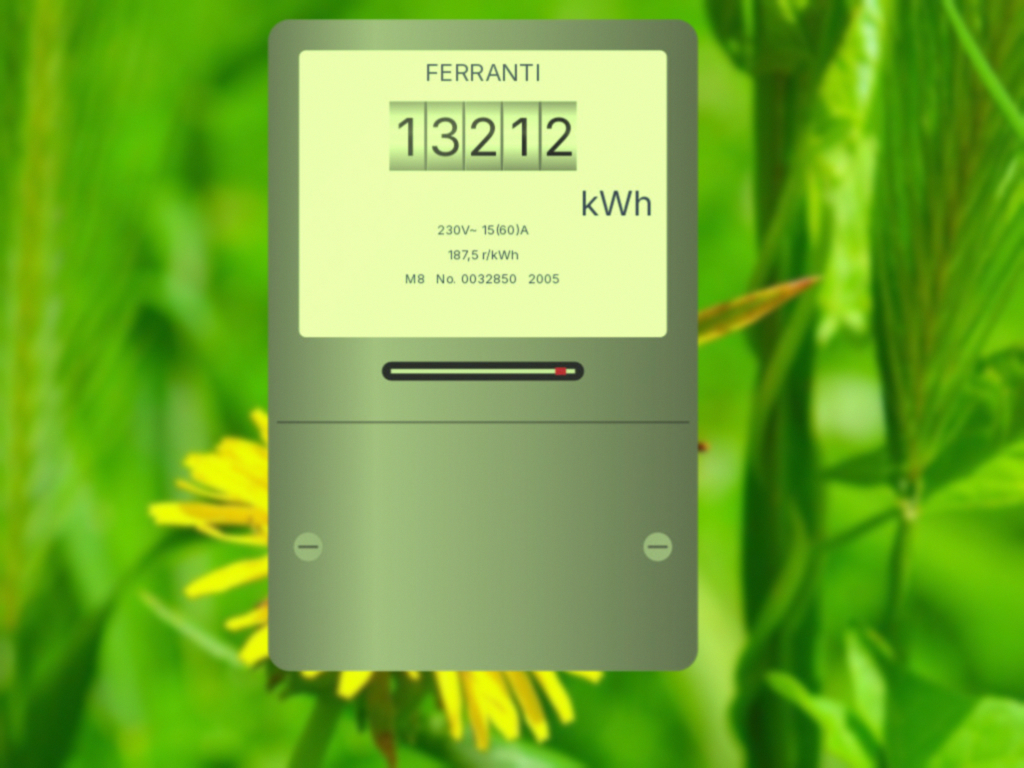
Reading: 13212 kWh
